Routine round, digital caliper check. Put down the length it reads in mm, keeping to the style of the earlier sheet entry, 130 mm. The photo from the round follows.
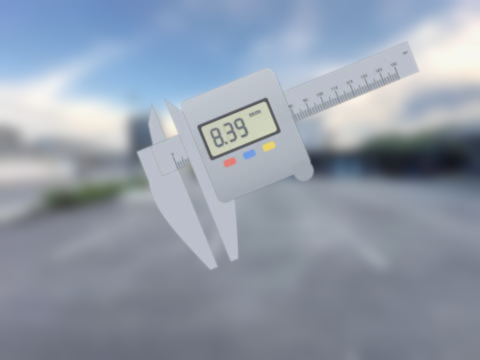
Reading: 8.39 mm
